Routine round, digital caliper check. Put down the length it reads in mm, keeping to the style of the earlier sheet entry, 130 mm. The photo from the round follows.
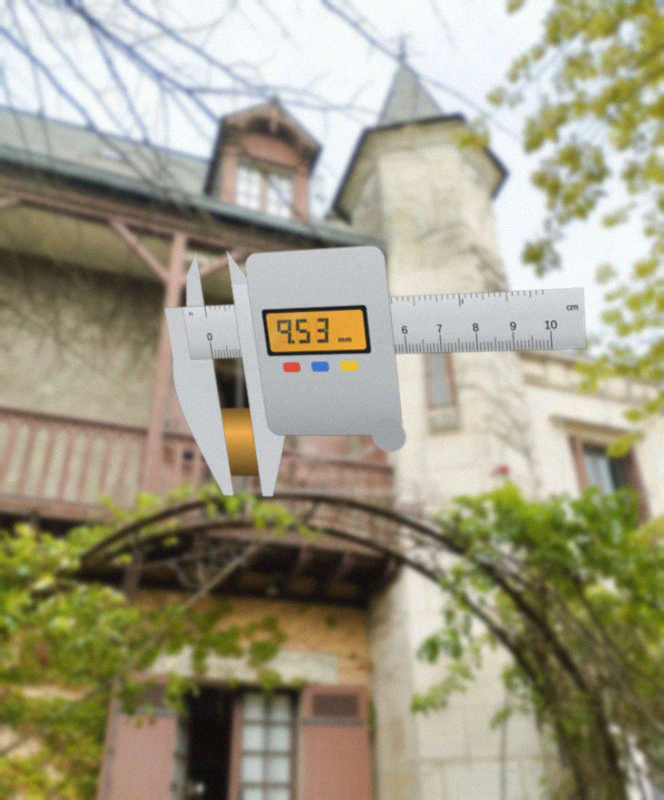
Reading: 9.53 mm
